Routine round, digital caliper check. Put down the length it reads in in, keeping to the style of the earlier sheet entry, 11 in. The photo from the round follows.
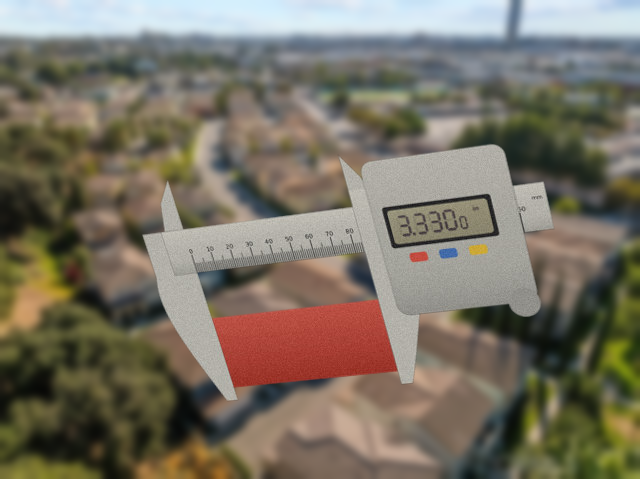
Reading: 3.3300 in
